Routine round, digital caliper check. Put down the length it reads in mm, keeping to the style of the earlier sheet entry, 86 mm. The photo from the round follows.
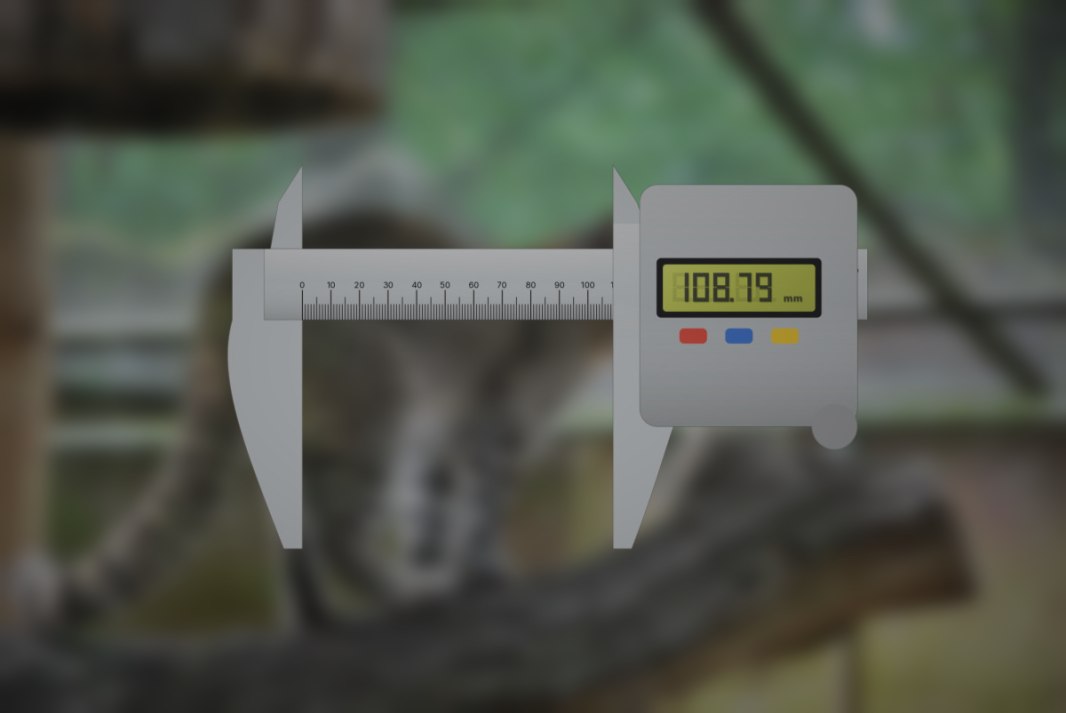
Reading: 108.79 mm
